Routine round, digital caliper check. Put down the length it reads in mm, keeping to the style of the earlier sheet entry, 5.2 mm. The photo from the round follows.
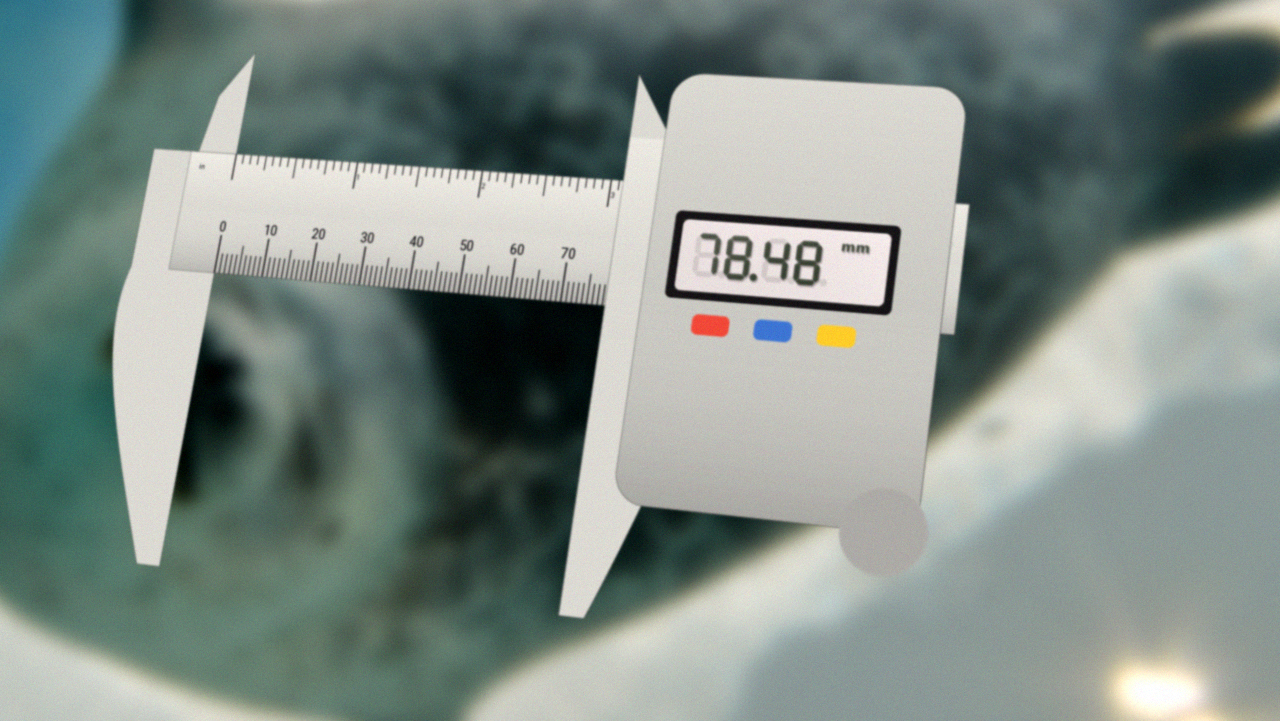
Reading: 78.48 mm
